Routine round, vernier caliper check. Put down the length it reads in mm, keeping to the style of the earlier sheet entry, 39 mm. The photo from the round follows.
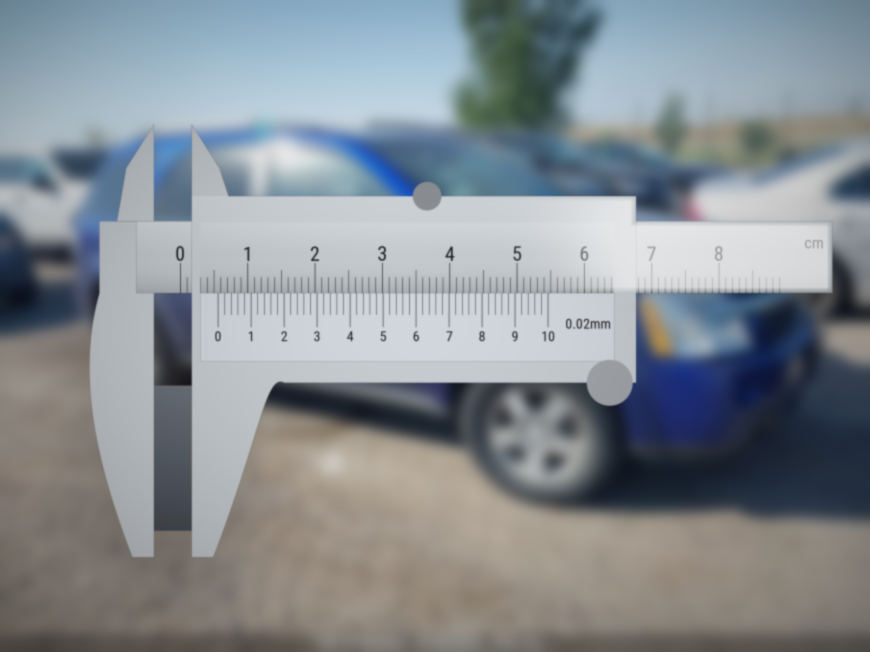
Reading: 5.6 mm
